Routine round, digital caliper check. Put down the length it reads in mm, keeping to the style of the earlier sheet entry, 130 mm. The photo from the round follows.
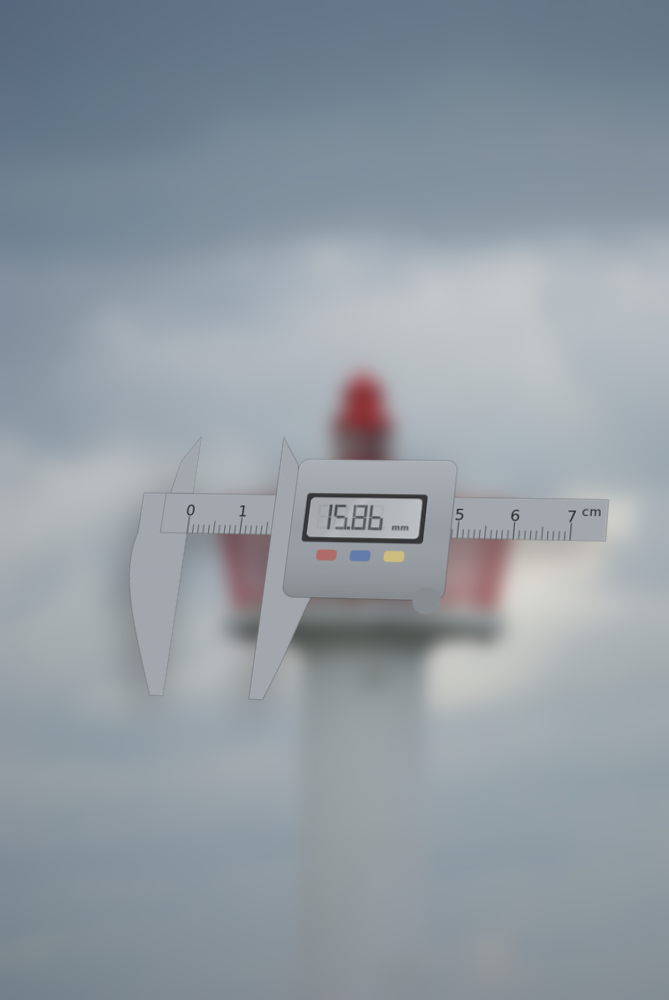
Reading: 15.86 mm
